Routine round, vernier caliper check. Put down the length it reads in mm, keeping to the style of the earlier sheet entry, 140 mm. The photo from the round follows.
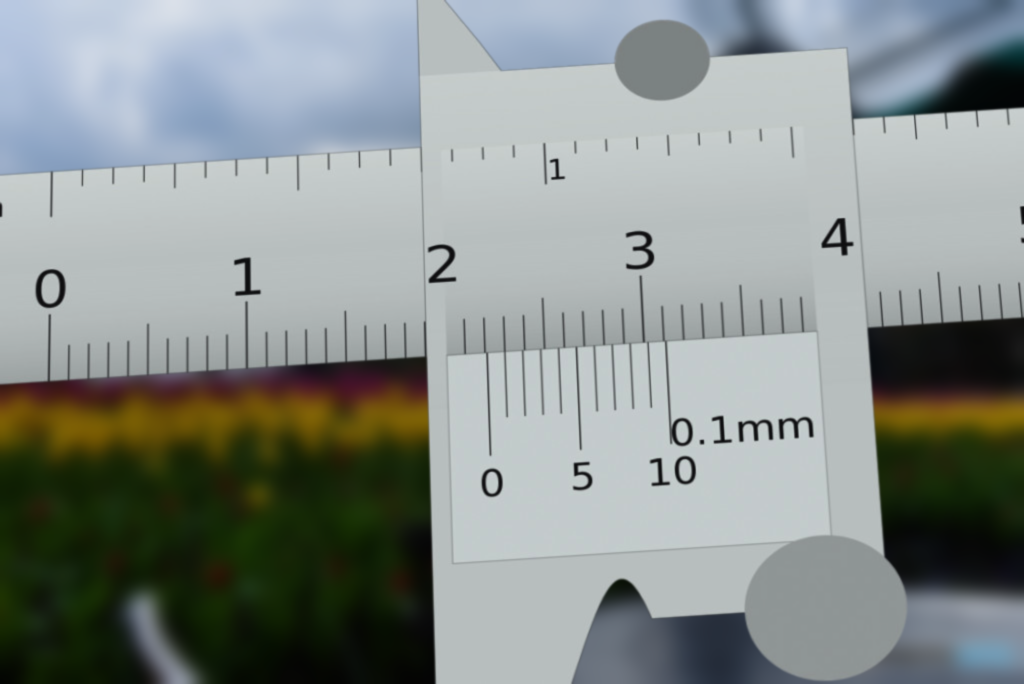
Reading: 22.1 mm
